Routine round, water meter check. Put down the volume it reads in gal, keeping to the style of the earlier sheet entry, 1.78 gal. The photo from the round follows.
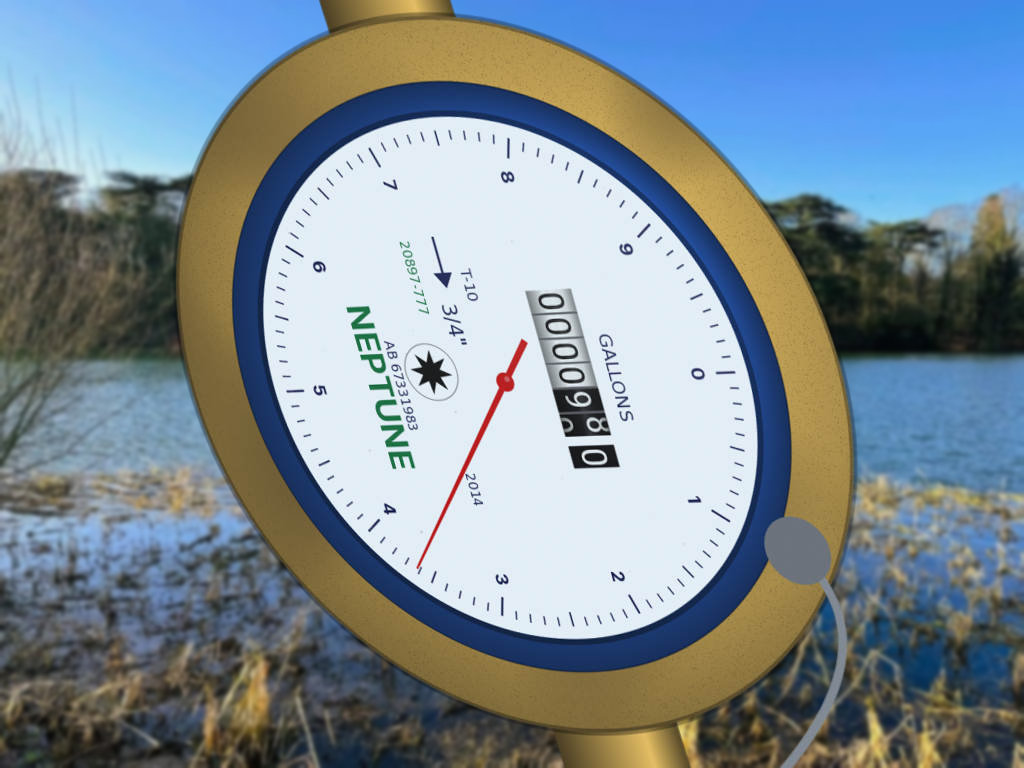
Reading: 983.6 gal
